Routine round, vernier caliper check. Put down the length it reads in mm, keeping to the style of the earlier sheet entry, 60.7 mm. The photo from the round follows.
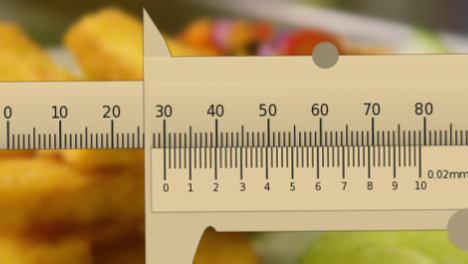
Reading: 30.0 mm
